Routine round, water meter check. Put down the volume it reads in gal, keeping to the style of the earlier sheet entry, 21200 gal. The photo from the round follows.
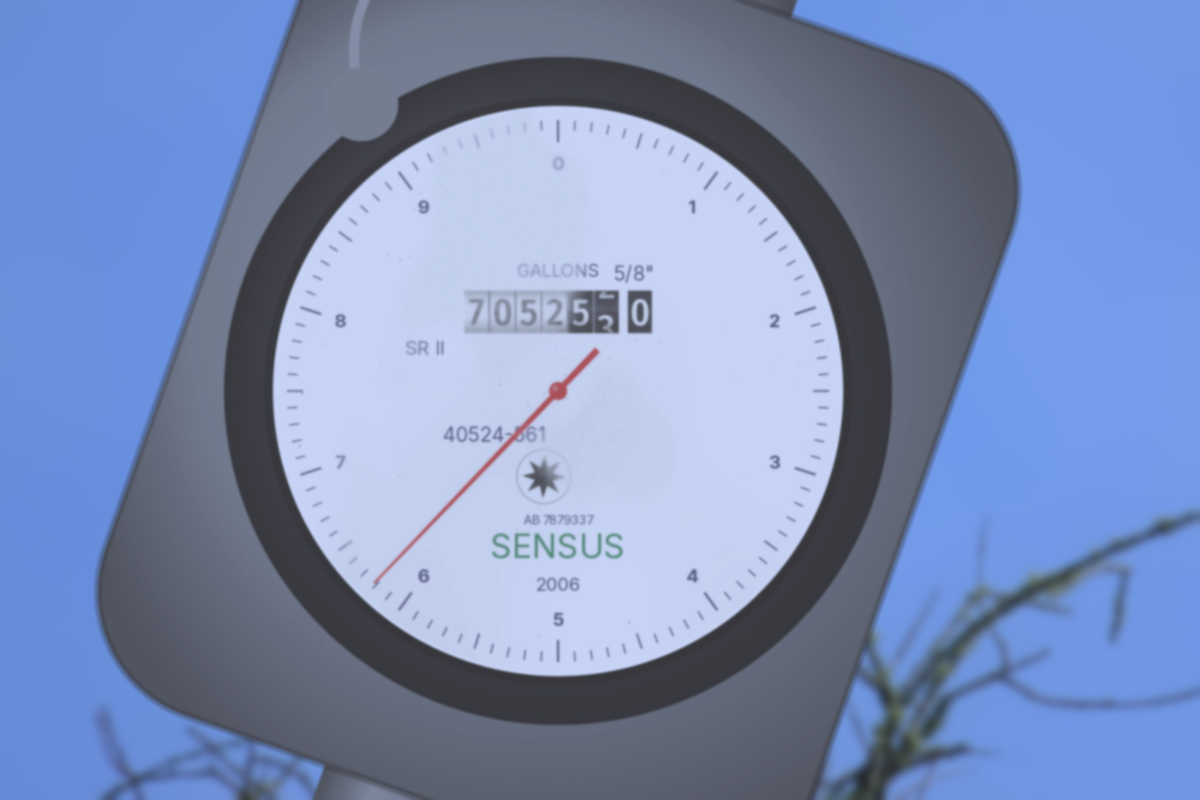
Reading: 7052526.2 gal
